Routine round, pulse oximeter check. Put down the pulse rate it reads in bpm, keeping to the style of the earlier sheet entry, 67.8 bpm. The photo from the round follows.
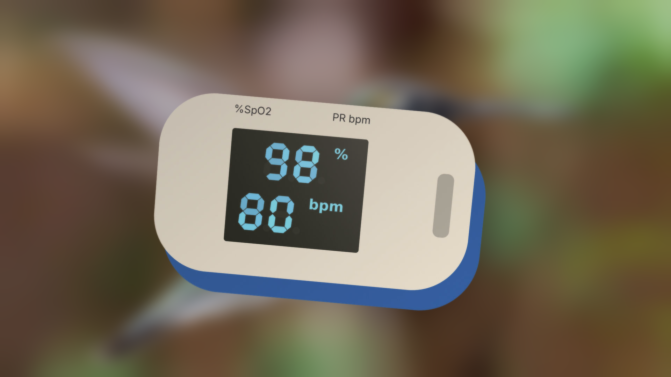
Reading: 80 bpm
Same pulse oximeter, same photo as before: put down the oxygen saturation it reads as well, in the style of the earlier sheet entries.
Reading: 98 %
